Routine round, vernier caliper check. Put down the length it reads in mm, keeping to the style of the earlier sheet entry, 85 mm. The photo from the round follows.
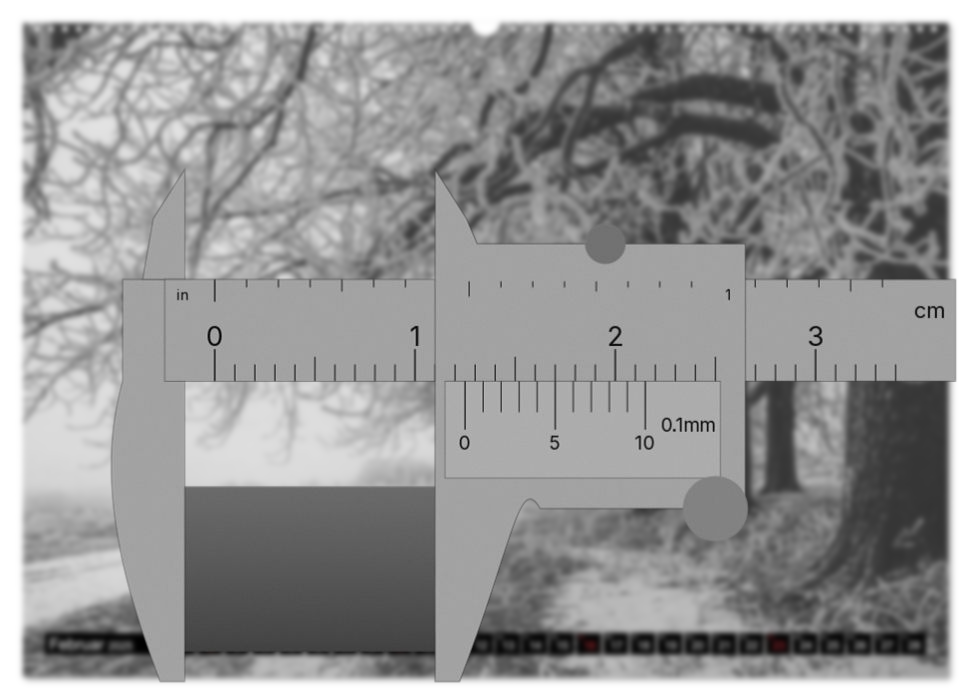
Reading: 12.5 mm
